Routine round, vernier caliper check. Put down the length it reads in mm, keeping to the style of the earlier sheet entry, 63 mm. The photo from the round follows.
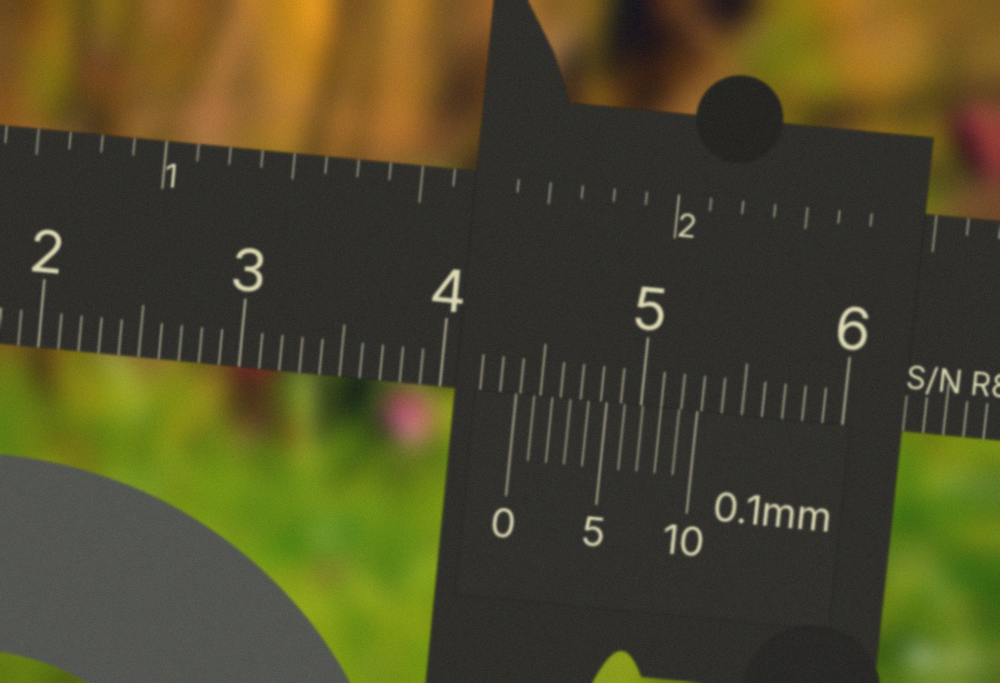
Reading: 43.8 mm
